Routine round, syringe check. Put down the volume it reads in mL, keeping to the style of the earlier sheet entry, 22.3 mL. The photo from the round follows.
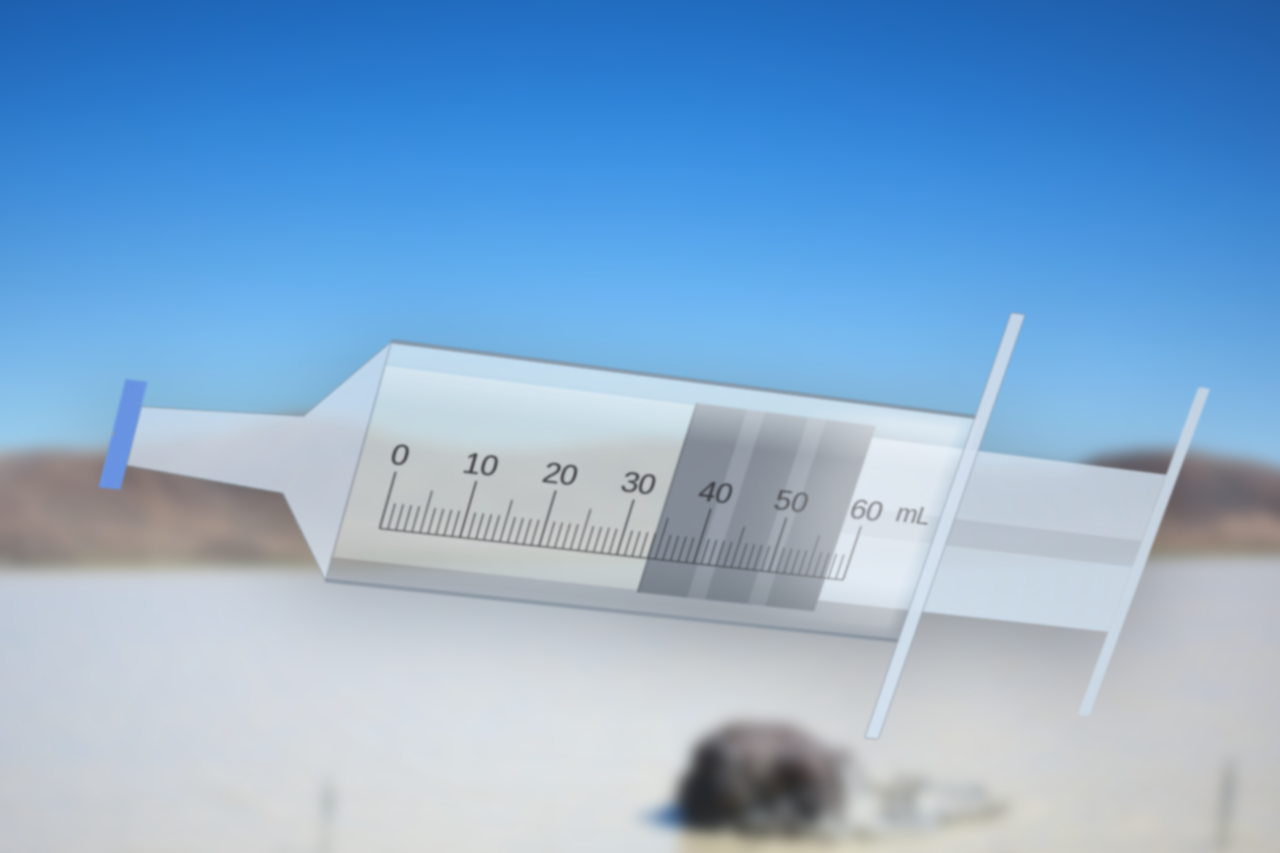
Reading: 34 mL
